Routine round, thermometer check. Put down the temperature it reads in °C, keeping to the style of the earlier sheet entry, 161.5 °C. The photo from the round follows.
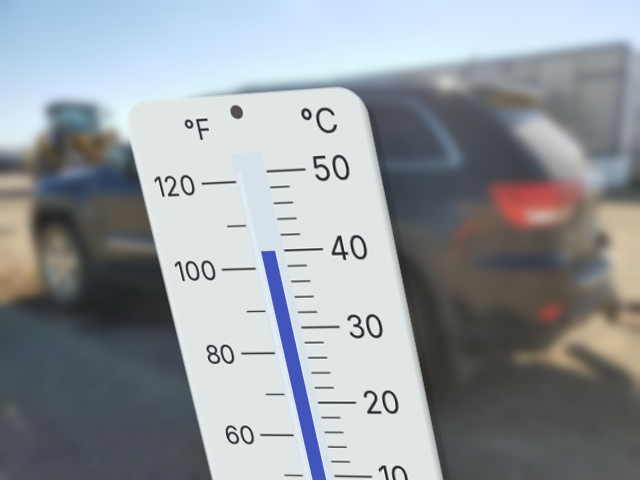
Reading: 40 °C
